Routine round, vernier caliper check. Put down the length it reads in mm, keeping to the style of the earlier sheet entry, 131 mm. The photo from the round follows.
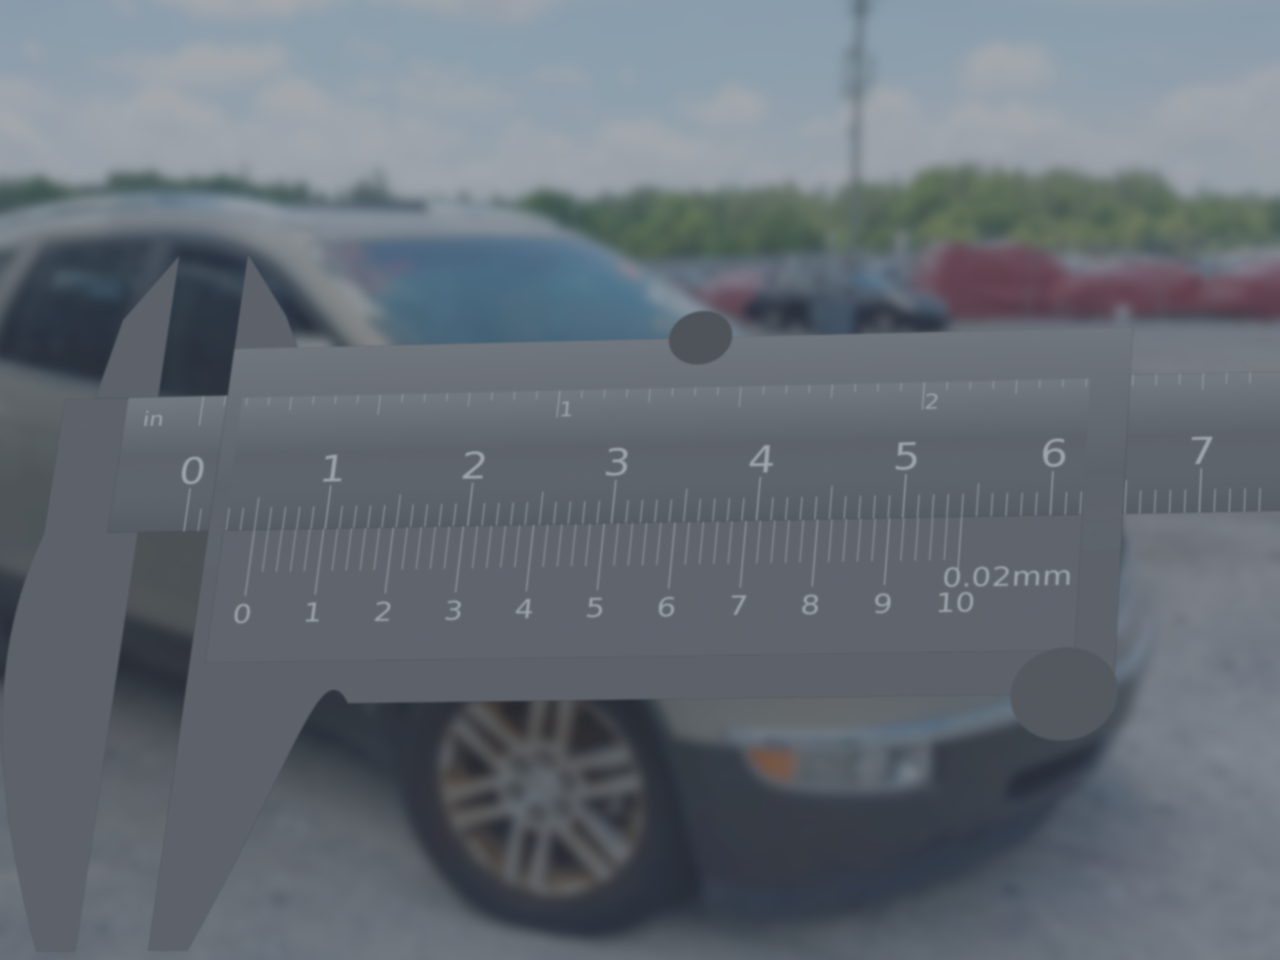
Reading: 5.0 mm
